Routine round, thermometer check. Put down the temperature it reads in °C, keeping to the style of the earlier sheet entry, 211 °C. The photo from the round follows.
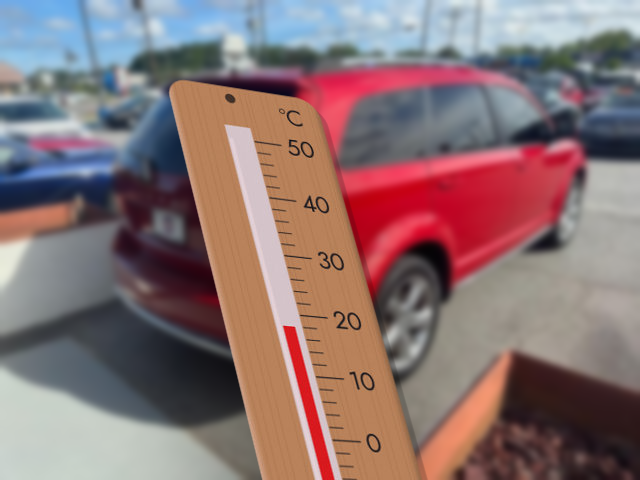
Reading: 18 °C
